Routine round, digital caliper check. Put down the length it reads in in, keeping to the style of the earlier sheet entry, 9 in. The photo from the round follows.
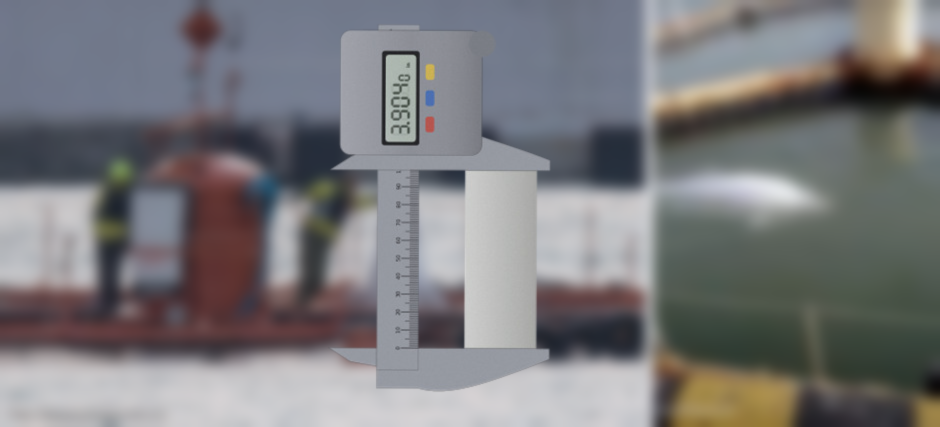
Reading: 3.9040 in
